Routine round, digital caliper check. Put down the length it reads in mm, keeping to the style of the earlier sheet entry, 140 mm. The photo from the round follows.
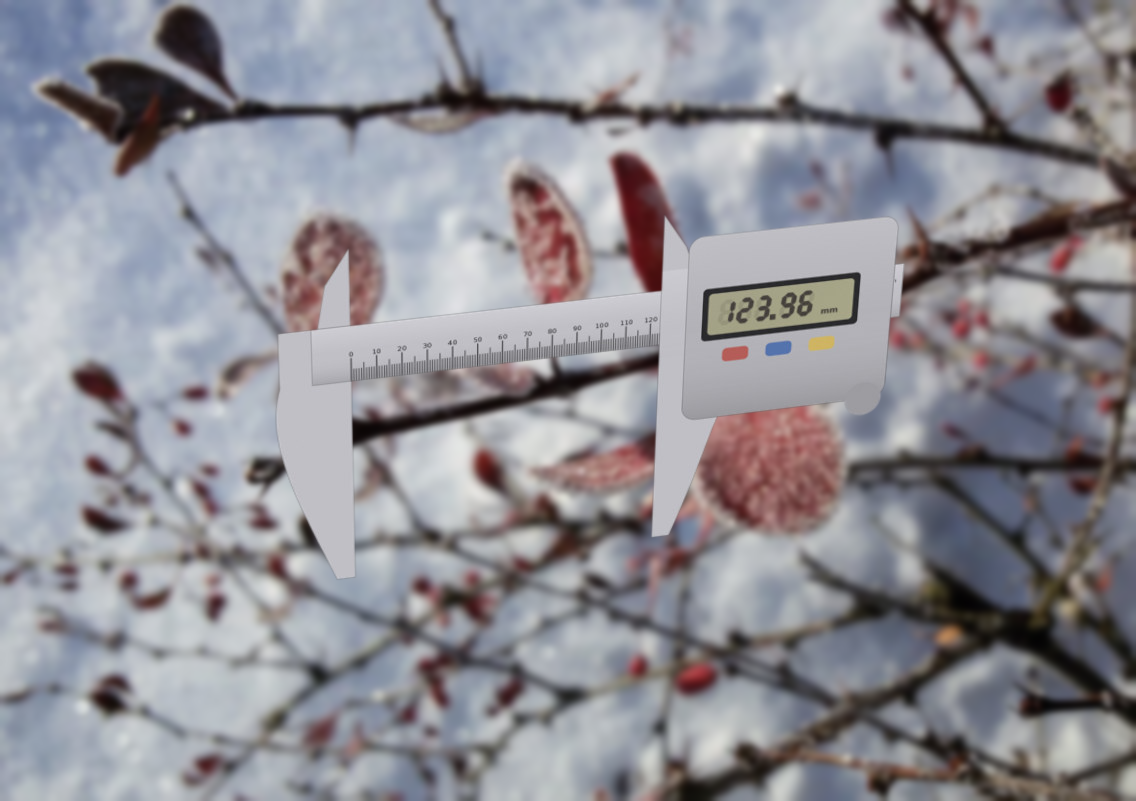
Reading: 123.96 mm
